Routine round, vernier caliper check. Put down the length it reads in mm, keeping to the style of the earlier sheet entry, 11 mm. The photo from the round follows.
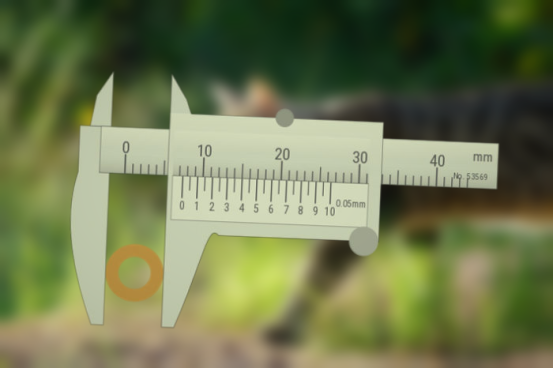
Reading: 7.4 mm
